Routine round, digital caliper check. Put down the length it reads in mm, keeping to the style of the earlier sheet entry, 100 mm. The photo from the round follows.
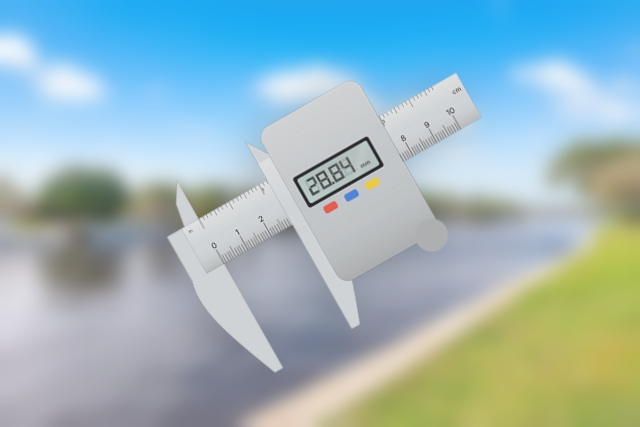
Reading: 28.84 mm
